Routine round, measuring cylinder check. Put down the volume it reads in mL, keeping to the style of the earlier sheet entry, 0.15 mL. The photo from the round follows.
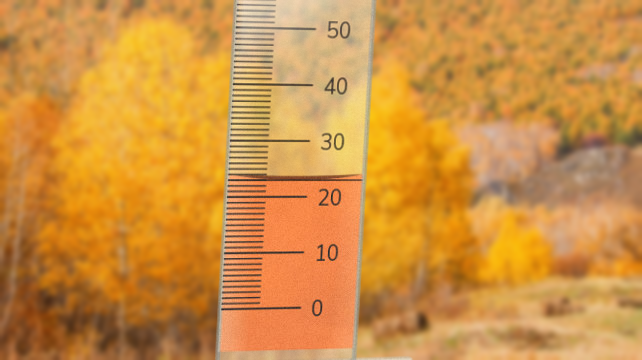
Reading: 23 mL
